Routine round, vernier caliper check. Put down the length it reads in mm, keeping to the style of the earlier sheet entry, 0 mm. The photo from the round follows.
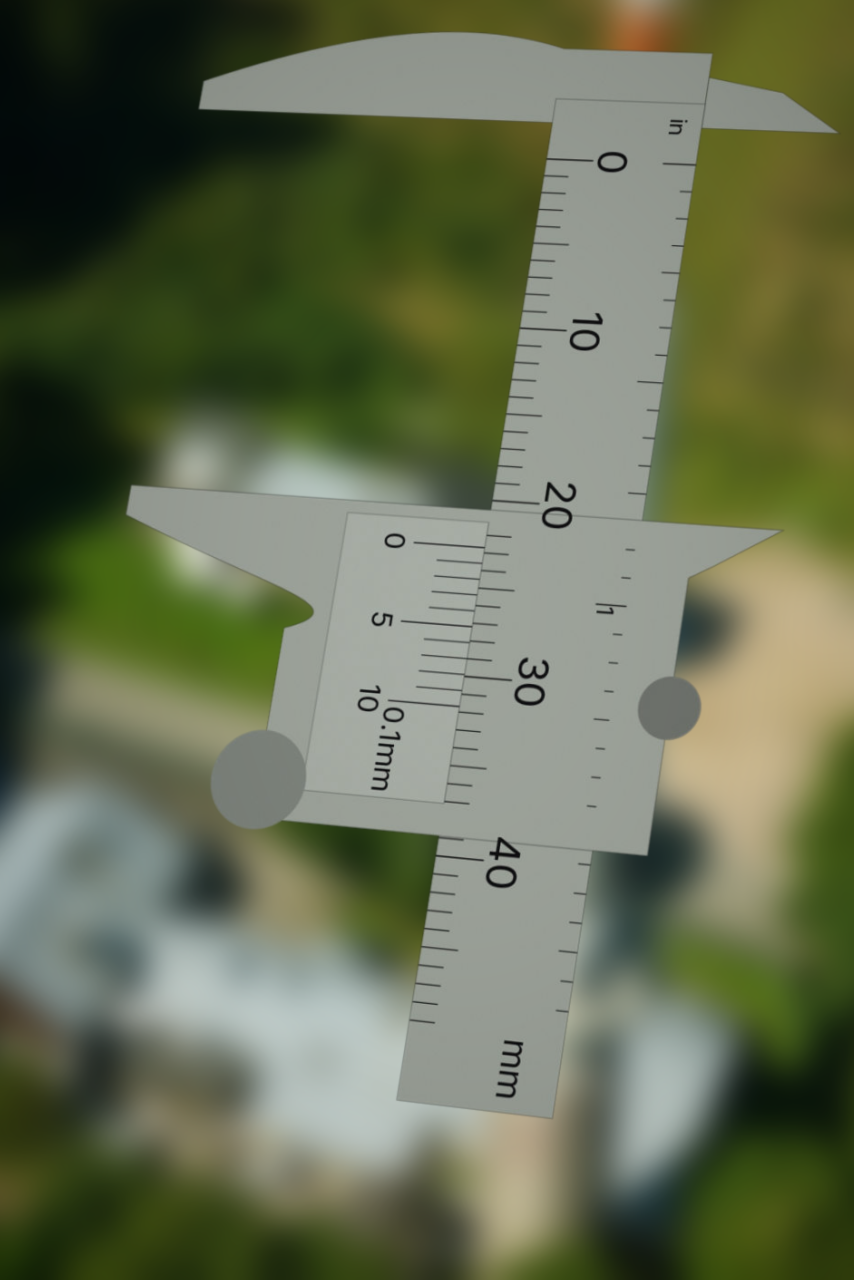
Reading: 22.7 mm
